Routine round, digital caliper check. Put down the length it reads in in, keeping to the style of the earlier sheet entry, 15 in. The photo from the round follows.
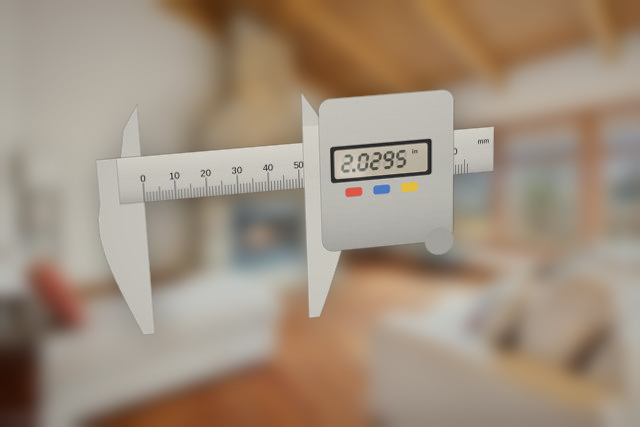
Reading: 2.0295 in
